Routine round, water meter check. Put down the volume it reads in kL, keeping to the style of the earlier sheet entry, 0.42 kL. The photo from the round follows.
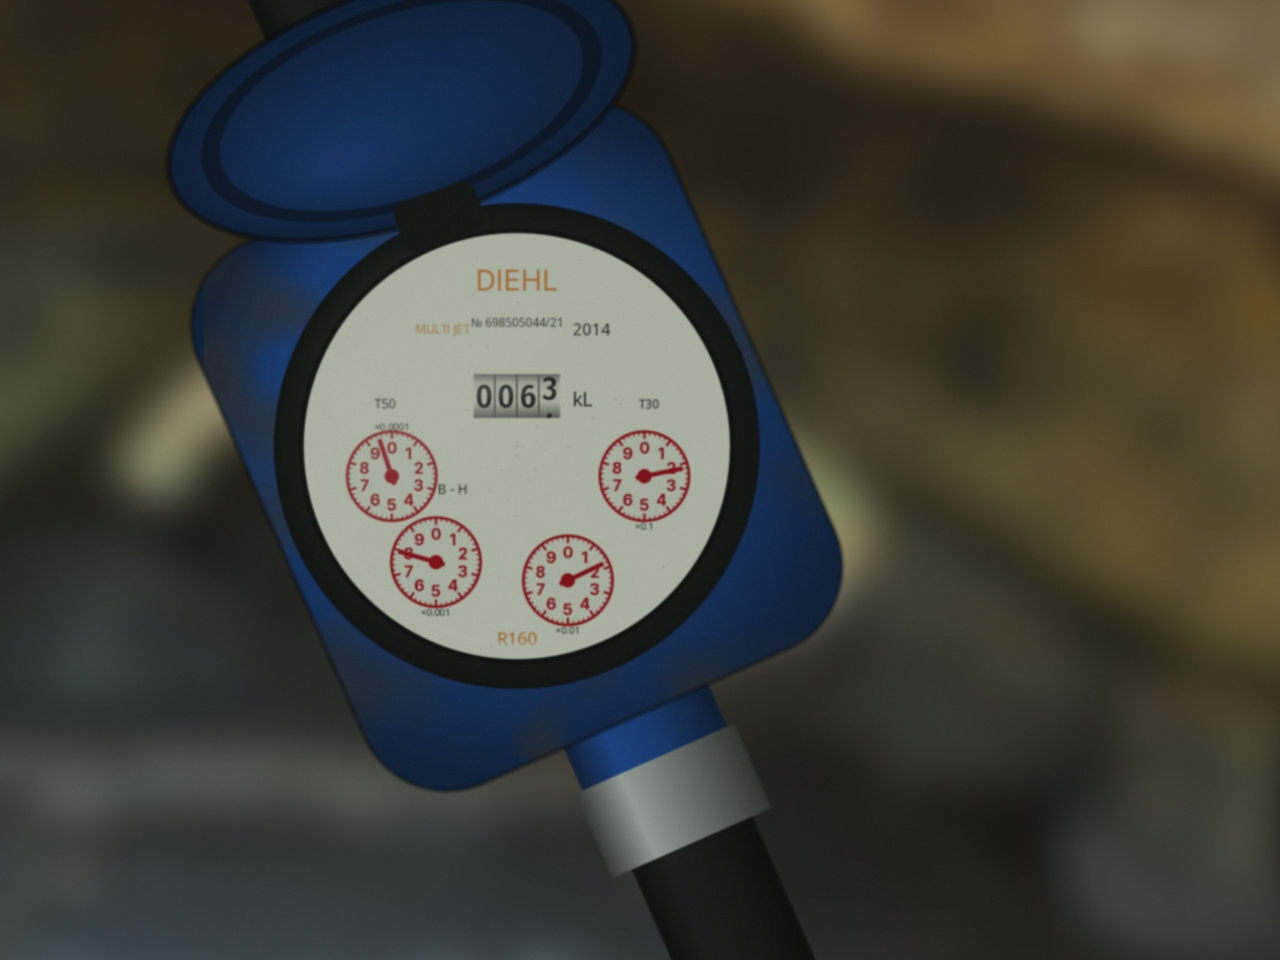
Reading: 63.2179 kL
